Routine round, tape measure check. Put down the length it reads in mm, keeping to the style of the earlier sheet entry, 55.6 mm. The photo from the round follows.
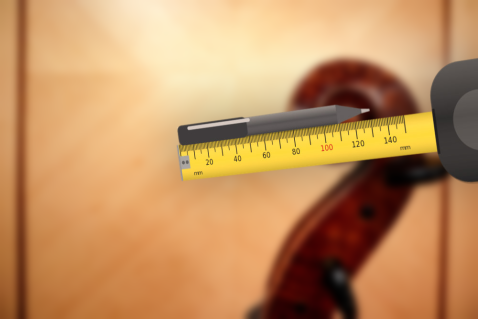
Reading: 130 mm
